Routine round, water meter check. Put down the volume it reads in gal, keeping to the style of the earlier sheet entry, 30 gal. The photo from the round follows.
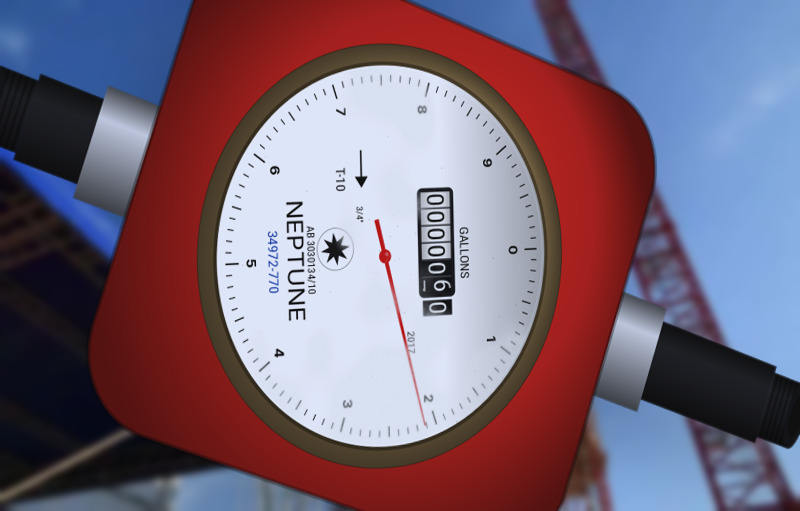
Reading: 62.1 gal
